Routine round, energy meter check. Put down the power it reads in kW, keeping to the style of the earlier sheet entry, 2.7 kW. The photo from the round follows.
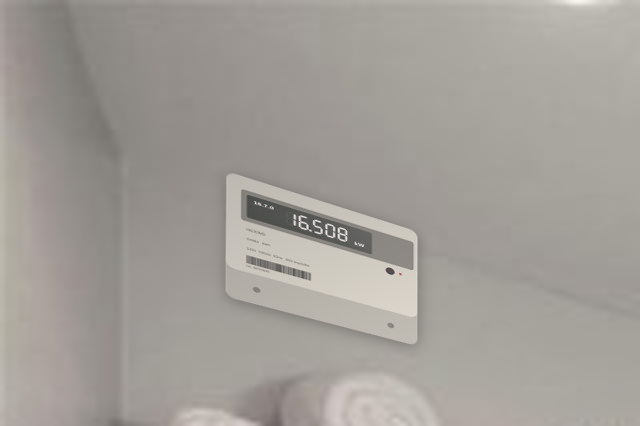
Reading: 16.508 kW
